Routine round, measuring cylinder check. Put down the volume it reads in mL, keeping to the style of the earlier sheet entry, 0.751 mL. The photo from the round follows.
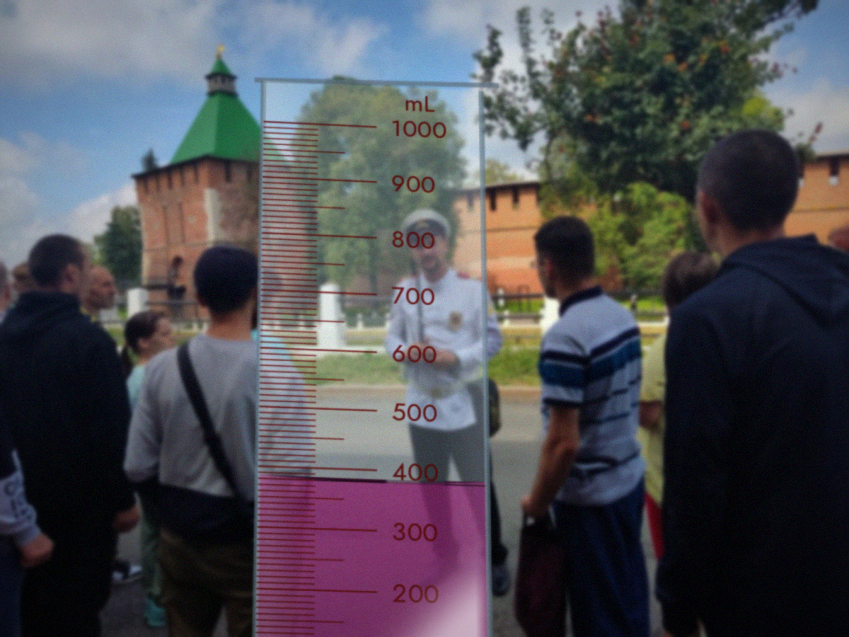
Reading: 380 mL
